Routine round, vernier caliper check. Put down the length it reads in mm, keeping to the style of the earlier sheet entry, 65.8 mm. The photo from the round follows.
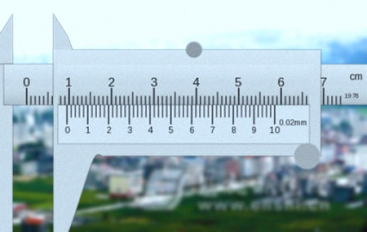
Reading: 9.5 mm
